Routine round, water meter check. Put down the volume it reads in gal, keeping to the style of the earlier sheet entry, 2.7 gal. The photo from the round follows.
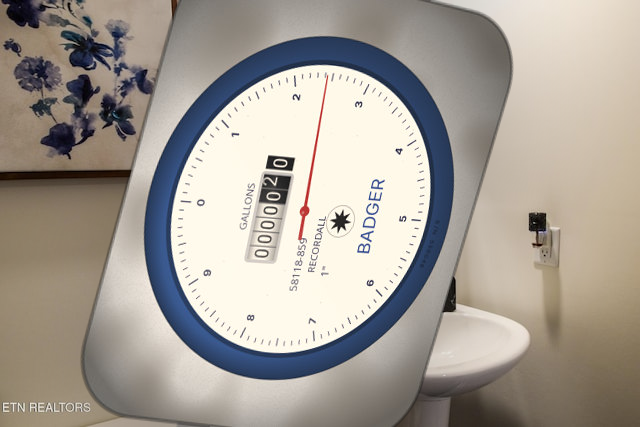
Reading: 22.4 gal
